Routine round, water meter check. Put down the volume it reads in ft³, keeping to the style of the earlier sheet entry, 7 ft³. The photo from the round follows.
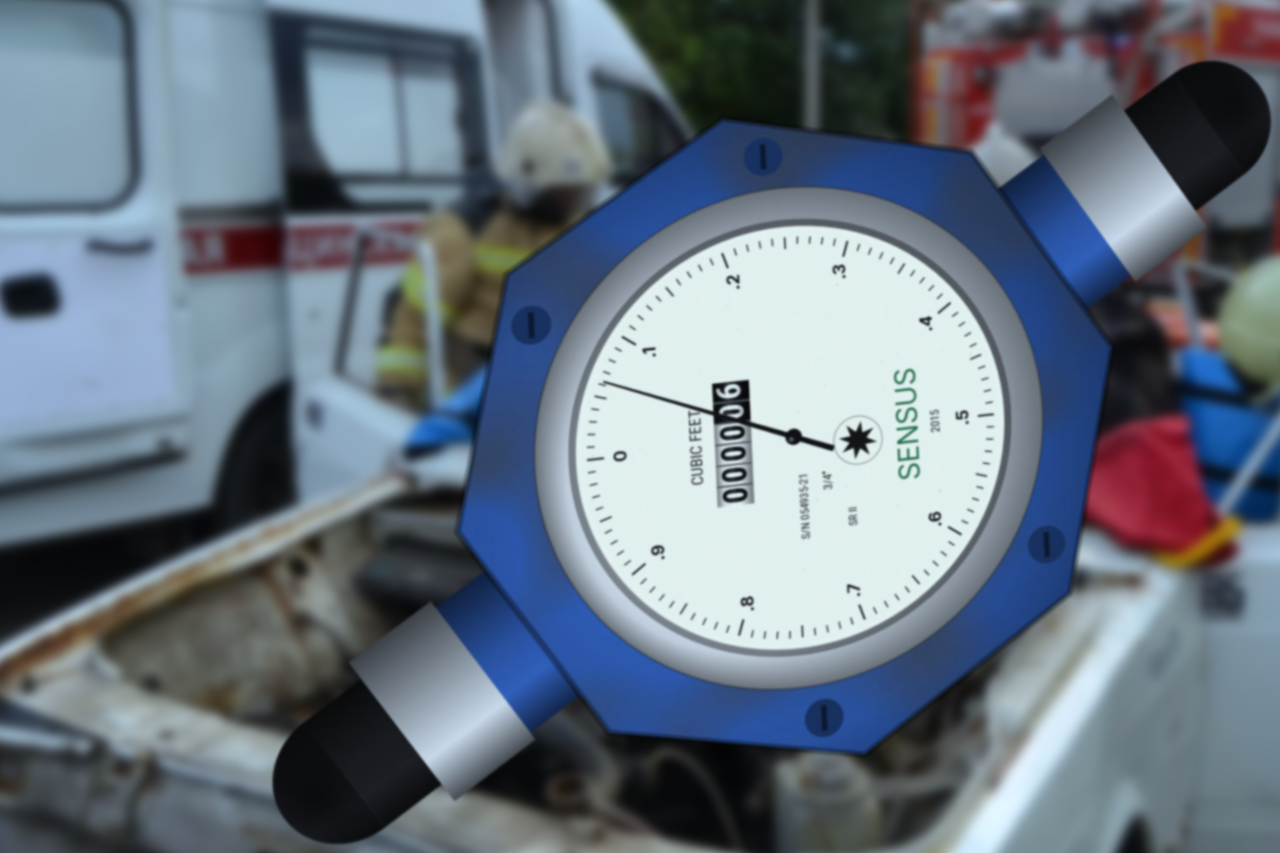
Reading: 6.06 ft³
